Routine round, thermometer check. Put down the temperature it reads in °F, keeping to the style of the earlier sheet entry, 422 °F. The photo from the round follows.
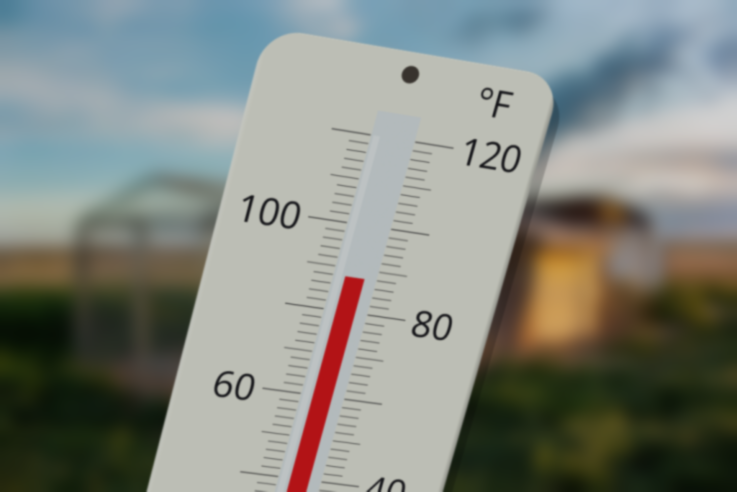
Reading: 88 °F
